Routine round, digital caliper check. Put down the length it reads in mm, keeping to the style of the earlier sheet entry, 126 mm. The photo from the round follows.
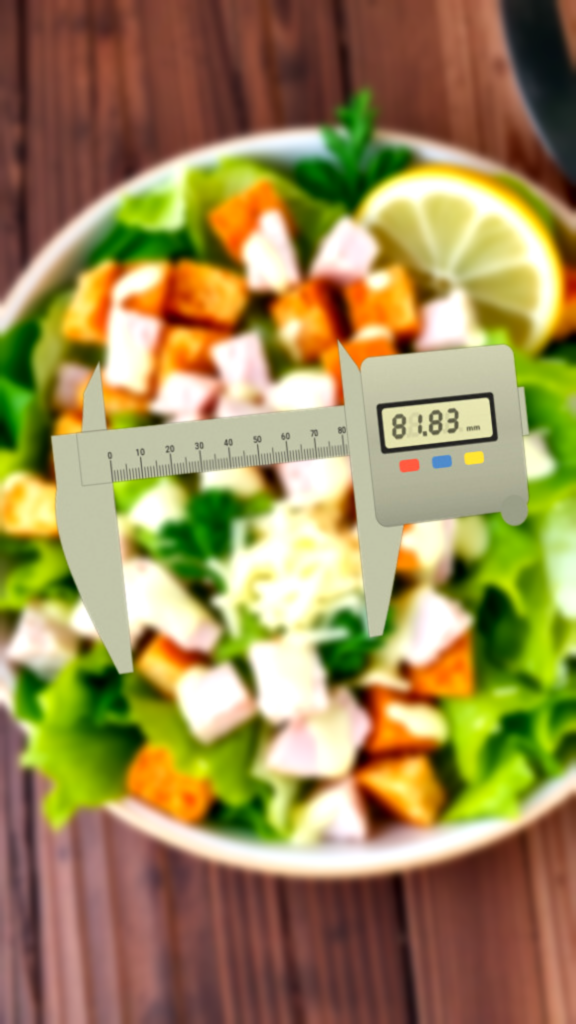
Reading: 81.83 mm
